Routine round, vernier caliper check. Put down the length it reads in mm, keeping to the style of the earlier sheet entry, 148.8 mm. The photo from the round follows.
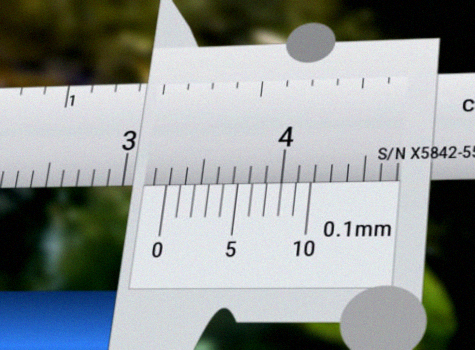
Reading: 32.8 mm
